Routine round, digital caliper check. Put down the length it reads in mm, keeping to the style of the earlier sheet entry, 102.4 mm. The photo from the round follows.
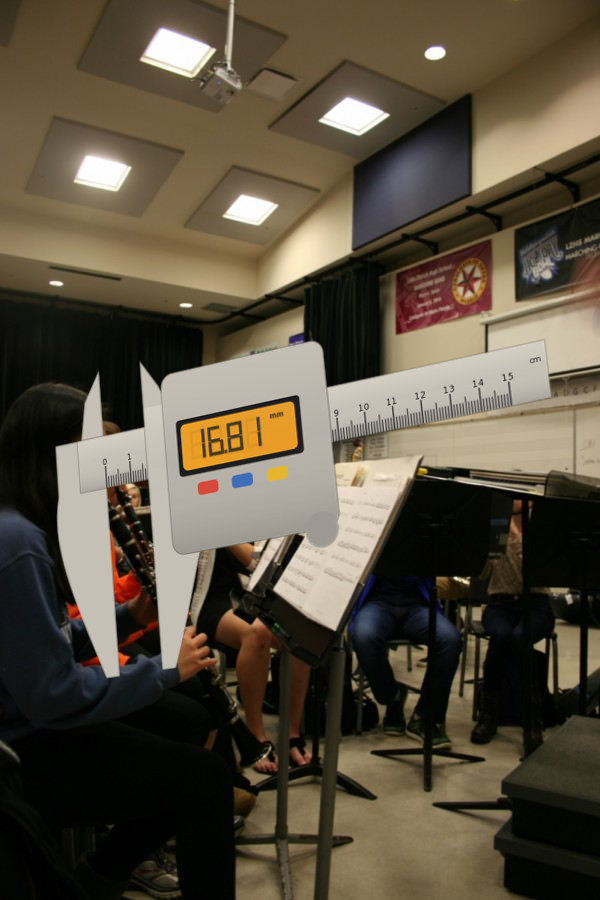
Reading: 16.81 mm
